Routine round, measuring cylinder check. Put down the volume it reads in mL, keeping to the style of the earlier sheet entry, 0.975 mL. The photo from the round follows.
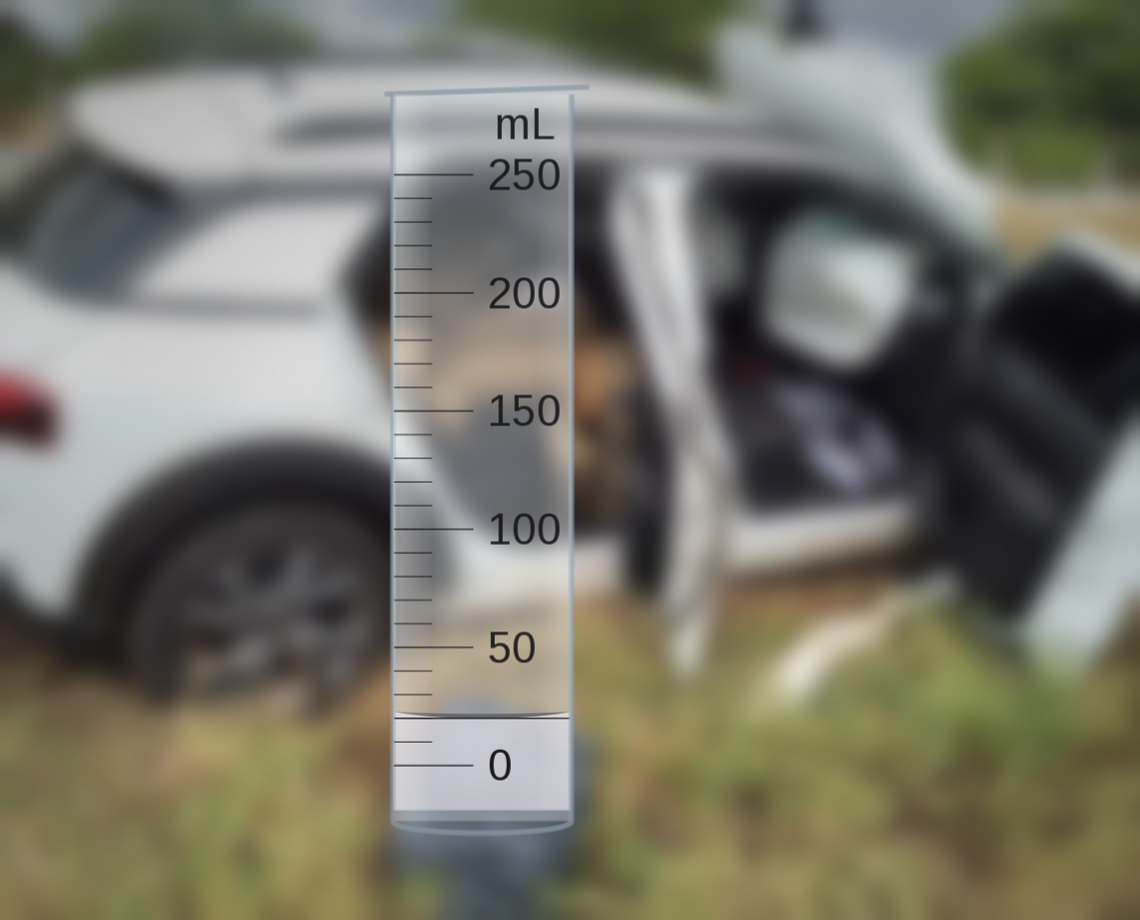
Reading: 20 mL
